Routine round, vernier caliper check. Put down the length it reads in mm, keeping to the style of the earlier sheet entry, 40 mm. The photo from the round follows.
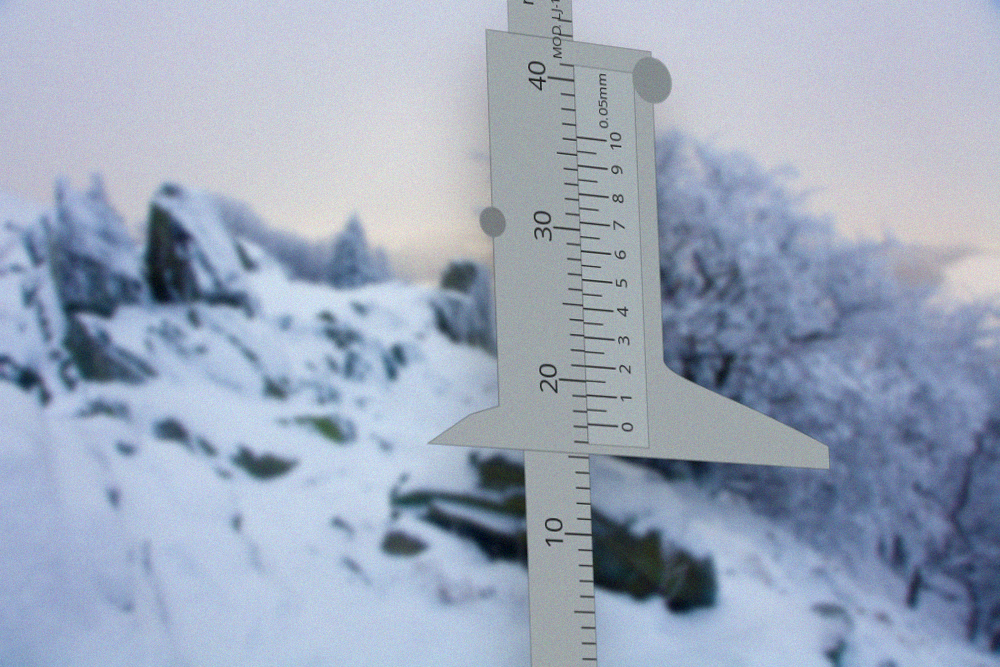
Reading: 17.2 mm
